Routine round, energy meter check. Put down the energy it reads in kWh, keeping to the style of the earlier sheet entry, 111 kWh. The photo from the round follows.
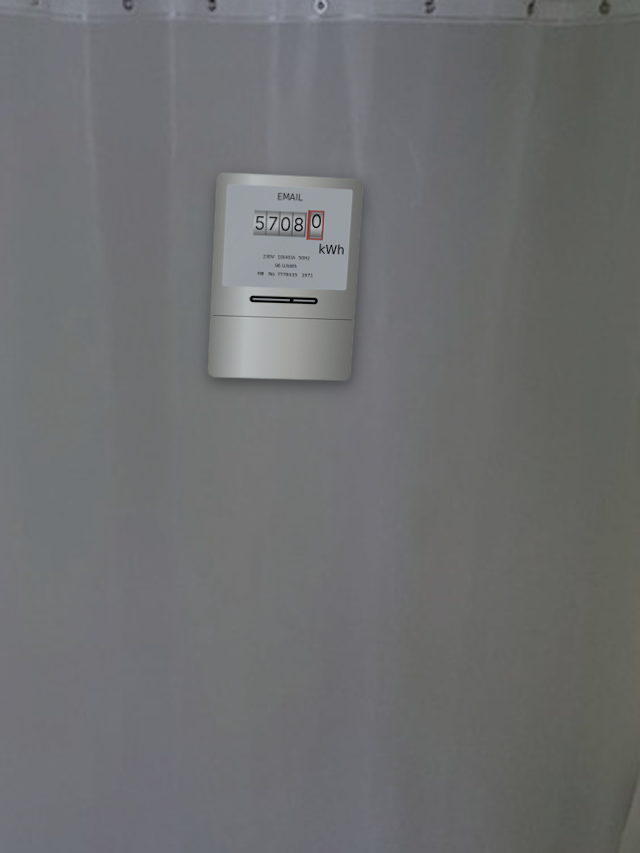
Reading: 5708.0 kWh
